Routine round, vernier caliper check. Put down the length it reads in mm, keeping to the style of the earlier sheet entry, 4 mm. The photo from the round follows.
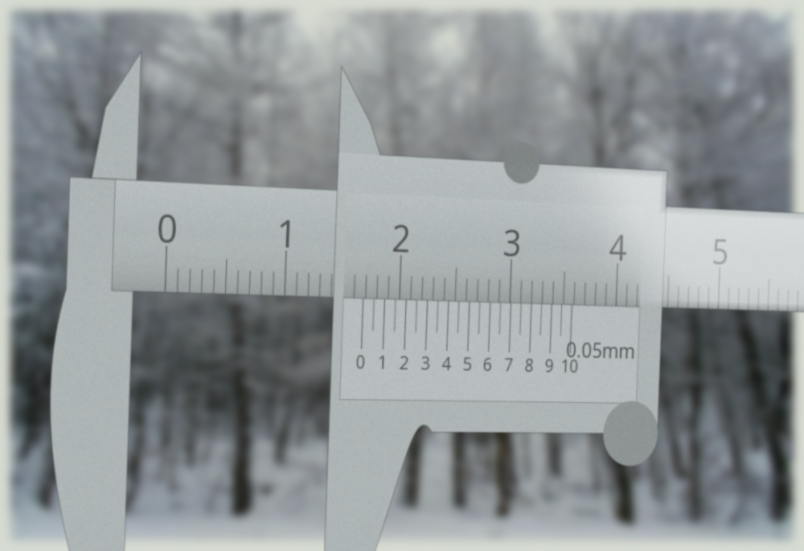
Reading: 16.8 mm
